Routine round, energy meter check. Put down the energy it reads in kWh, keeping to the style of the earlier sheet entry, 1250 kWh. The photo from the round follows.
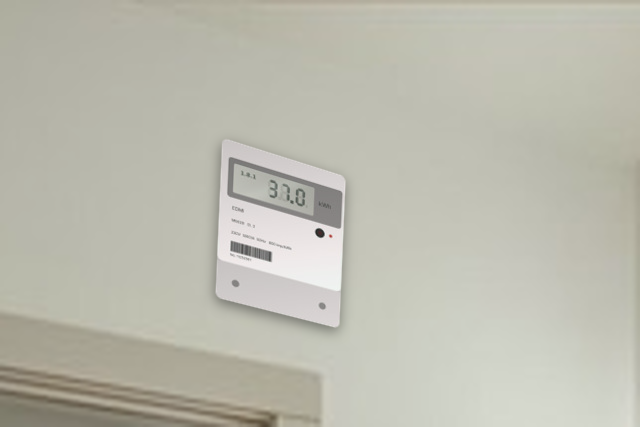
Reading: 37.0 kWh
